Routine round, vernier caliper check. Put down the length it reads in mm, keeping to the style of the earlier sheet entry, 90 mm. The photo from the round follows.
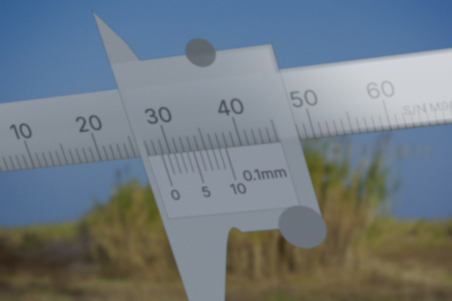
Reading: 28.8 mm
